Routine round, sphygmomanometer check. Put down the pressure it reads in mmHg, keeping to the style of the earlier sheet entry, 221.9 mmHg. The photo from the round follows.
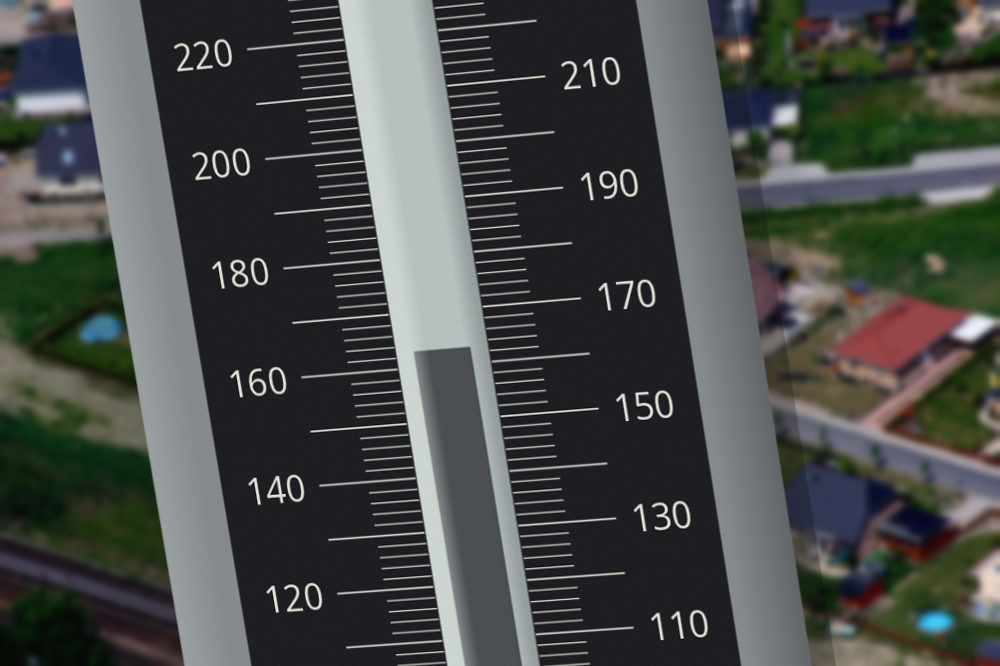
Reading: 163 mmHg
